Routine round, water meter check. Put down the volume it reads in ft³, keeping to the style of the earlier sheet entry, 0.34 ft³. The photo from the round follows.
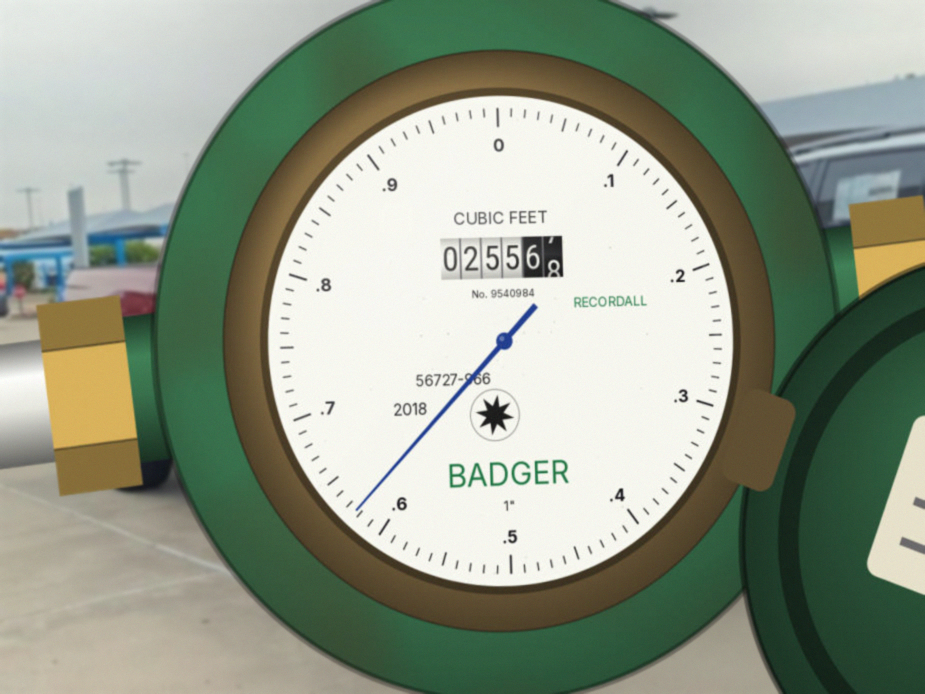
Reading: 25567.62 ft³
